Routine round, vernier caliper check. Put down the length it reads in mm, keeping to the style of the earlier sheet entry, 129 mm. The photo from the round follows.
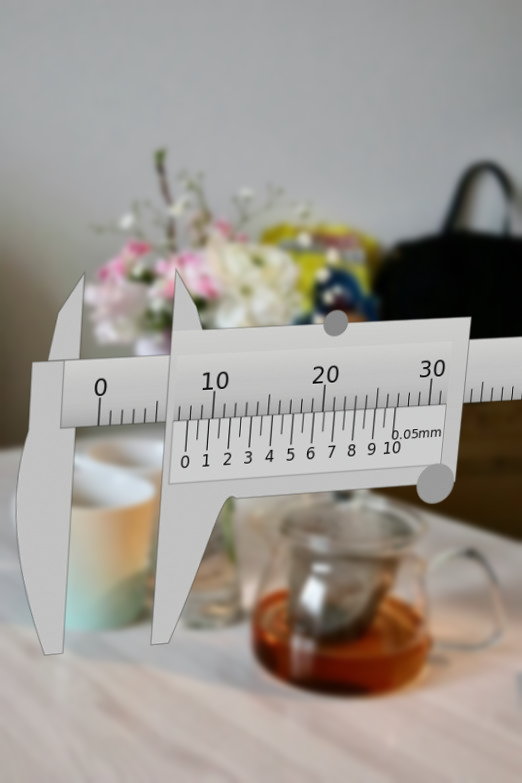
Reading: 7.8 mm
